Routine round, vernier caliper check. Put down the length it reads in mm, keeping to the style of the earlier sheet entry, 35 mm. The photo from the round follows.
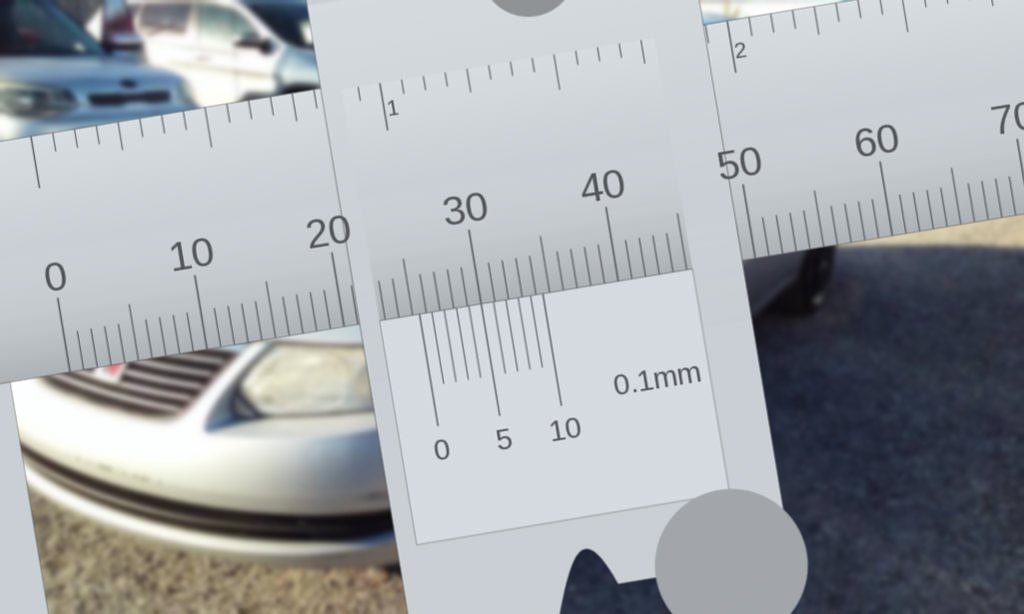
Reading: 25.5 mm
